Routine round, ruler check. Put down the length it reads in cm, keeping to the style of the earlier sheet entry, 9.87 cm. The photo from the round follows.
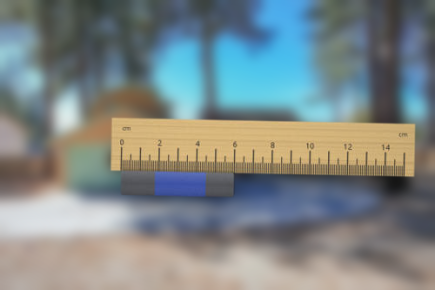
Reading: 6 cm
